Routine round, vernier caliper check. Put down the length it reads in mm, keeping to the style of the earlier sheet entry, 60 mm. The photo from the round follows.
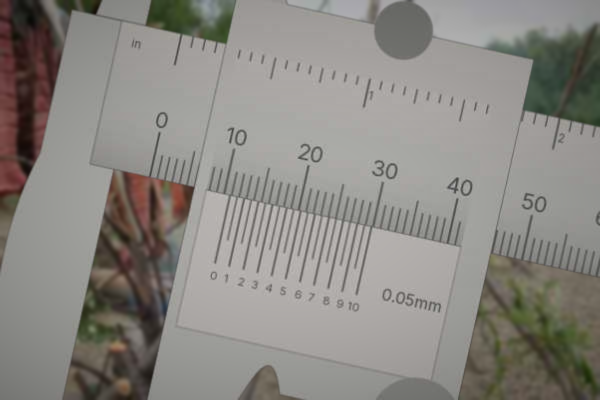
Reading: 10.8 mm
